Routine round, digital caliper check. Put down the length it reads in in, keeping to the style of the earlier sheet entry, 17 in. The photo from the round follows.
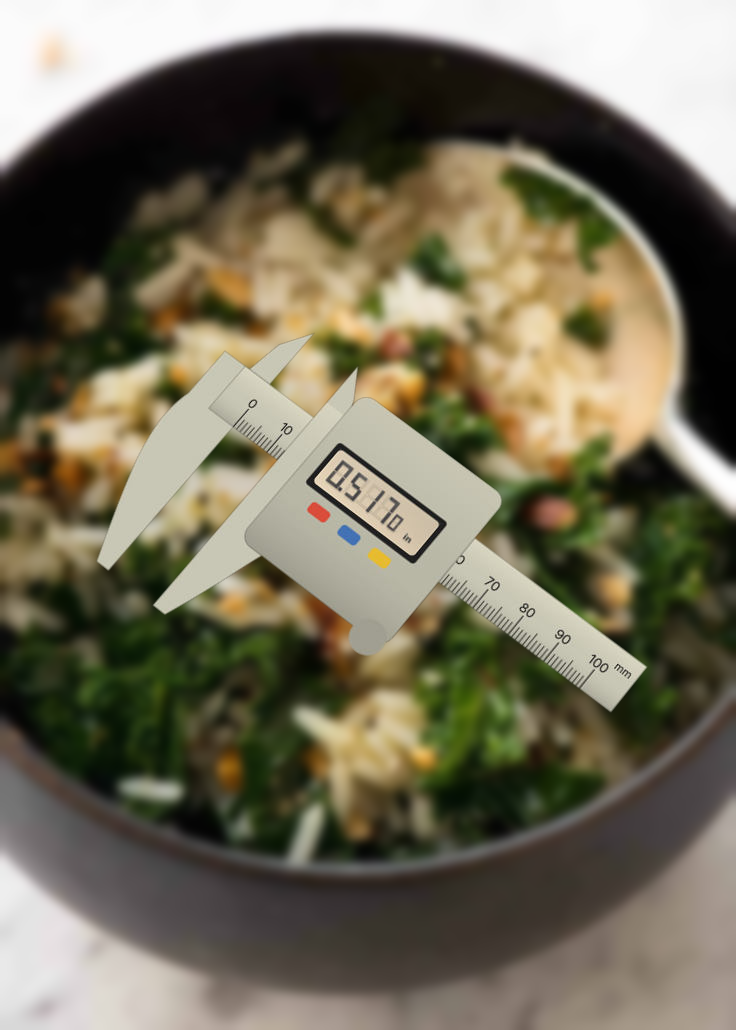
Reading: 0.5170 in
